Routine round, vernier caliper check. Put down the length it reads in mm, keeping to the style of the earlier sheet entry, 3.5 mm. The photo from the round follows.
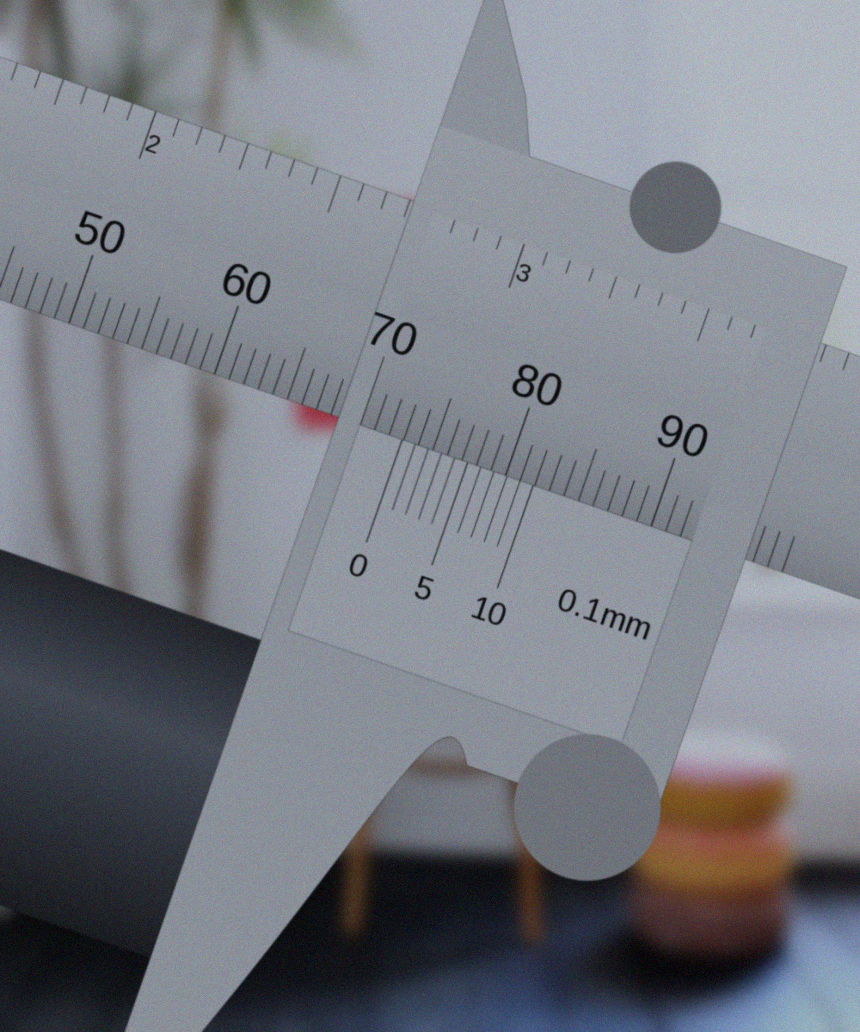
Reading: 72.9 mm
